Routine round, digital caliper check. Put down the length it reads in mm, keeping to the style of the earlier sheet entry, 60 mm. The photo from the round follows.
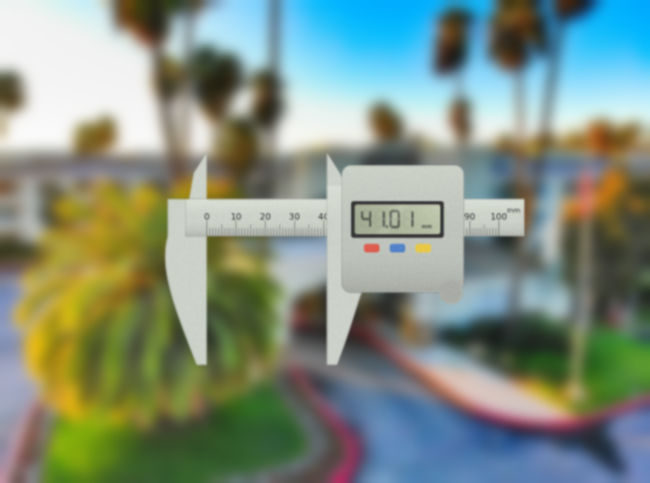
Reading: 41.01 mm
